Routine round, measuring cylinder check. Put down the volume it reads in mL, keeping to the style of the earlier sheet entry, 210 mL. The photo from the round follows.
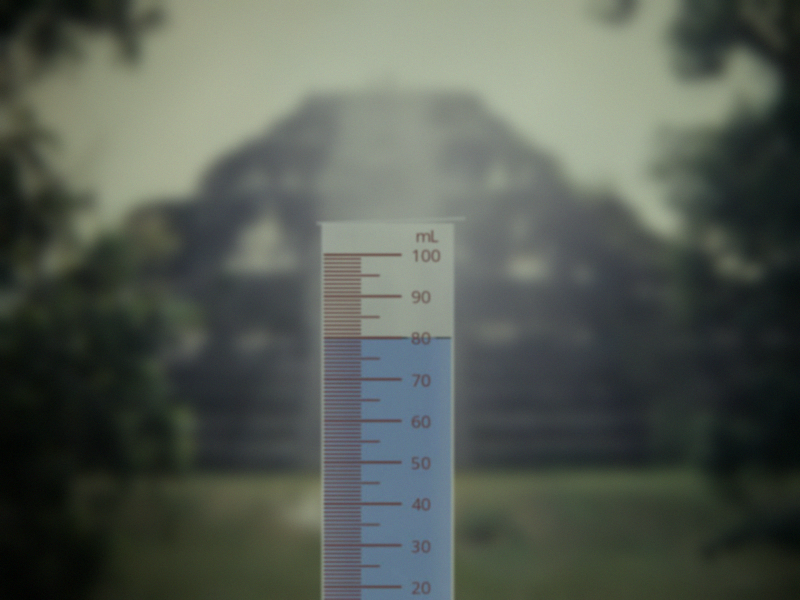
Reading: 80 mL
